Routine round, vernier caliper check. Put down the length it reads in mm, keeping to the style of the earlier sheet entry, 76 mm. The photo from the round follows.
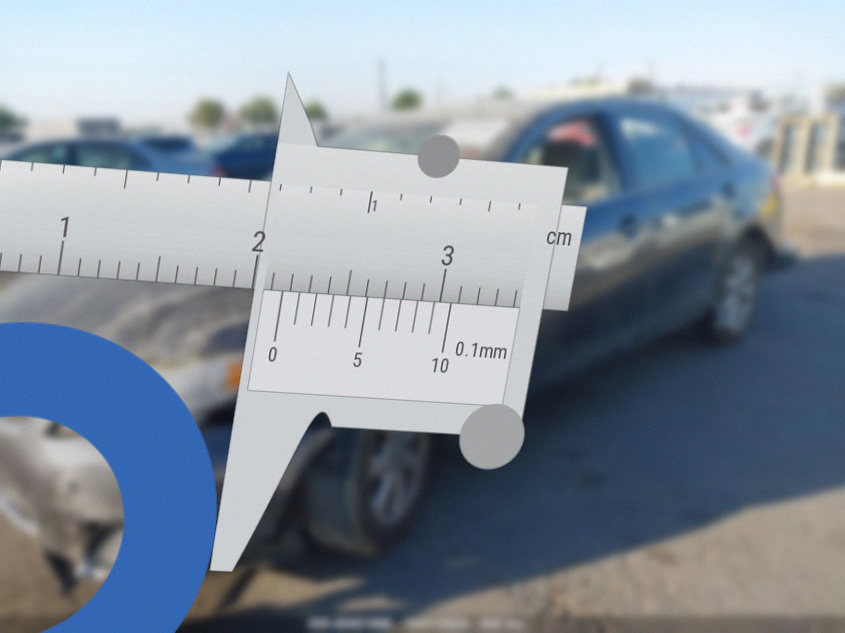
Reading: 21.6 mm
